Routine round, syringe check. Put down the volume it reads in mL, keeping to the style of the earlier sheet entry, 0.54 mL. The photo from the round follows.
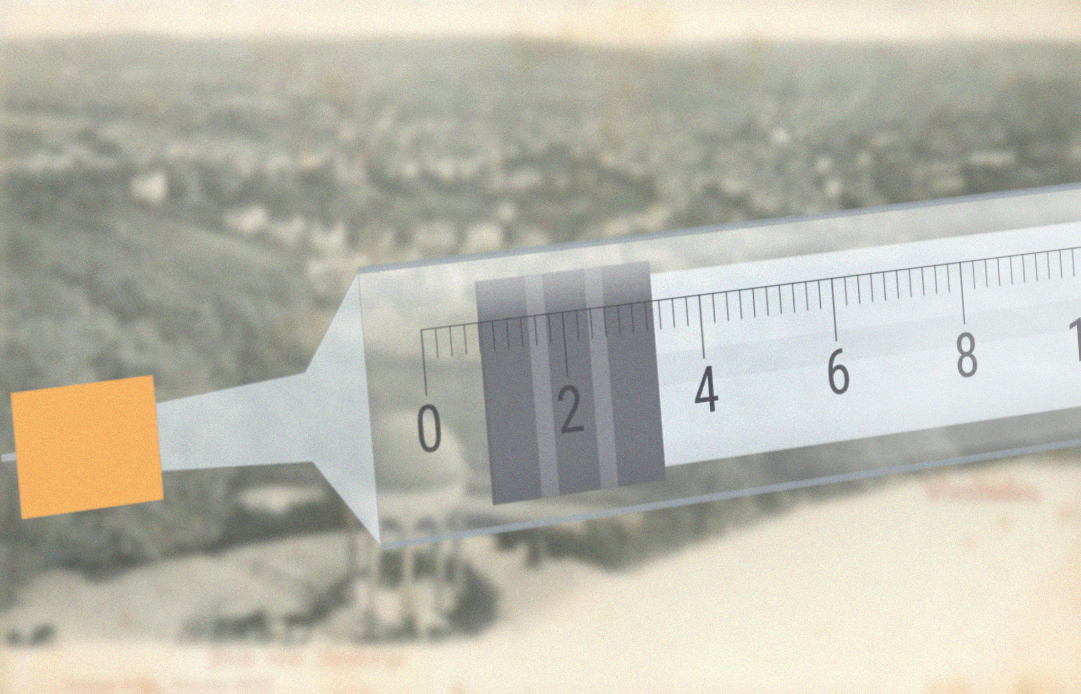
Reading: 0.8 mL
